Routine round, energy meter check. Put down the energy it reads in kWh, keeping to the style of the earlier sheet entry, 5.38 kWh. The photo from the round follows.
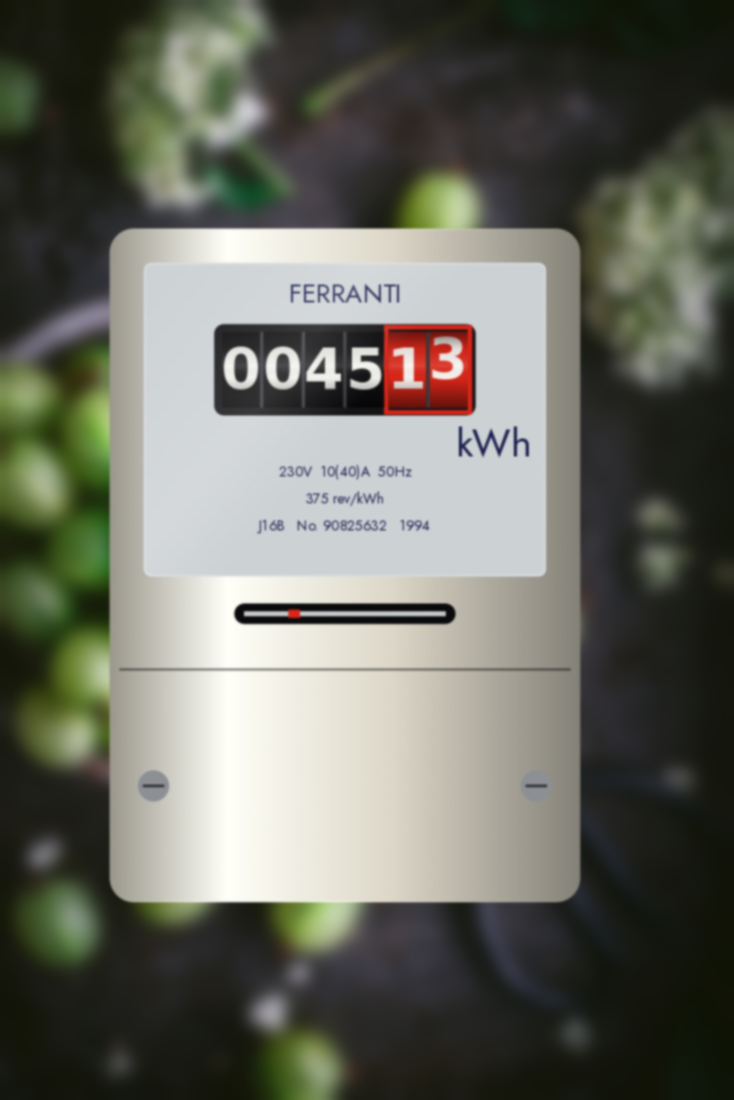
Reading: 45.13 kWh
